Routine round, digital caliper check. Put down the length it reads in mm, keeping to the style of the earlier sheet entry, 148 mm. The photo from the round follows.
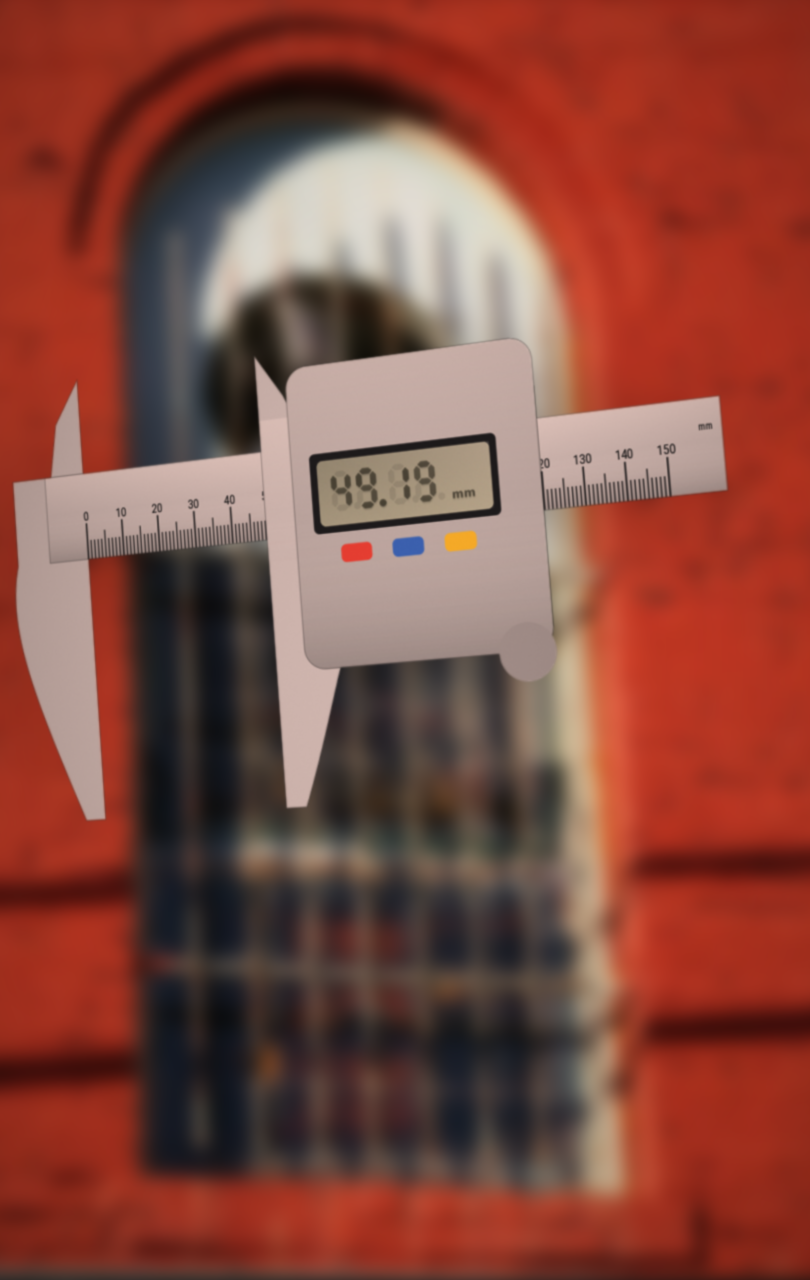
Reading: 49.19 mm
